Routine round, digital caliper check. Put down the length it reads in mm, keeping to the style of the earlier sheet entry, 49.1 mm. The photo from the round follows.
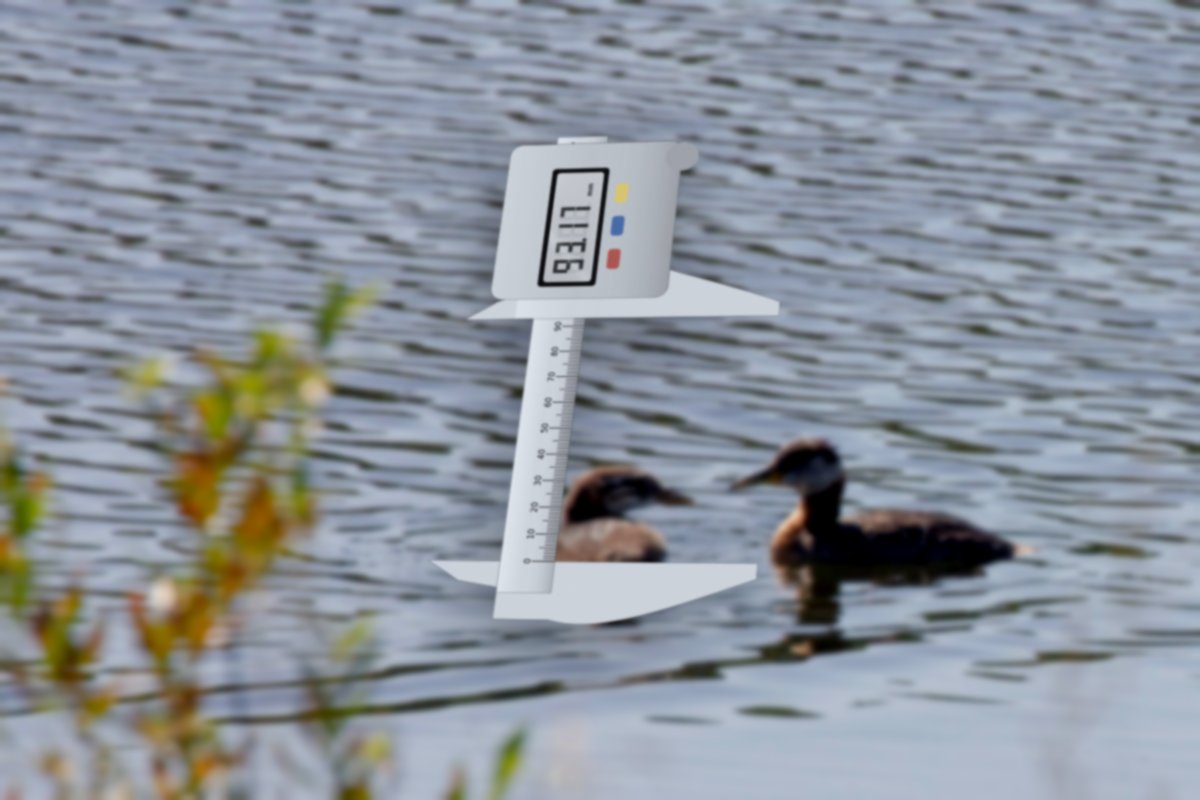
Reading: 93.17 mm
